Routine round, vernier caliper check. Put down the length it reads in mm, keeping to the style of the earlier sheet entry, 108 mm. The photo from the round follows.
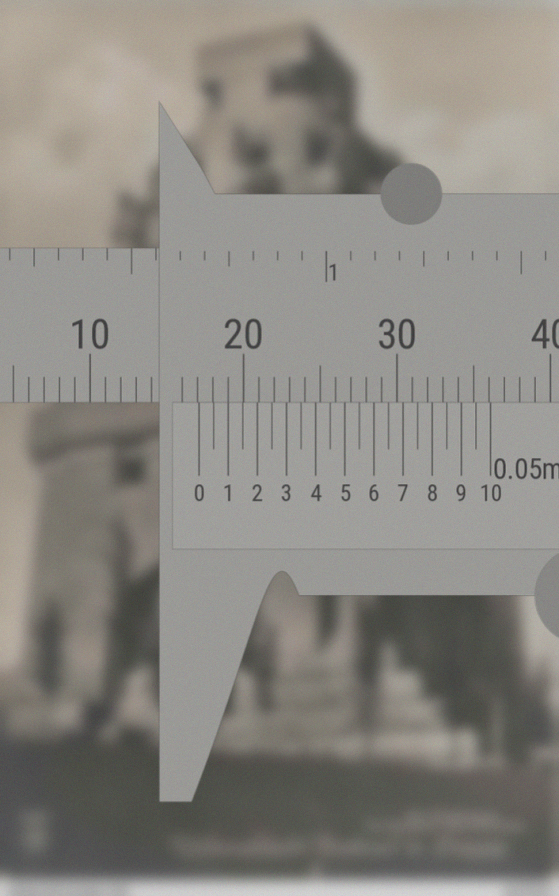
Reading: 17.1 mm
